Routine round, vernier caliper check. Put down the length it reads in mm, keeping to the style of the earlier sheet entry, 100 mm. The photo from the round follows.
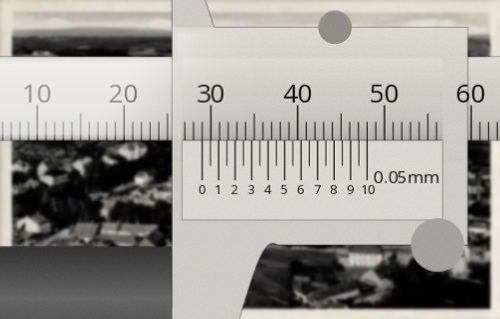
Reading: 29.0 mm
